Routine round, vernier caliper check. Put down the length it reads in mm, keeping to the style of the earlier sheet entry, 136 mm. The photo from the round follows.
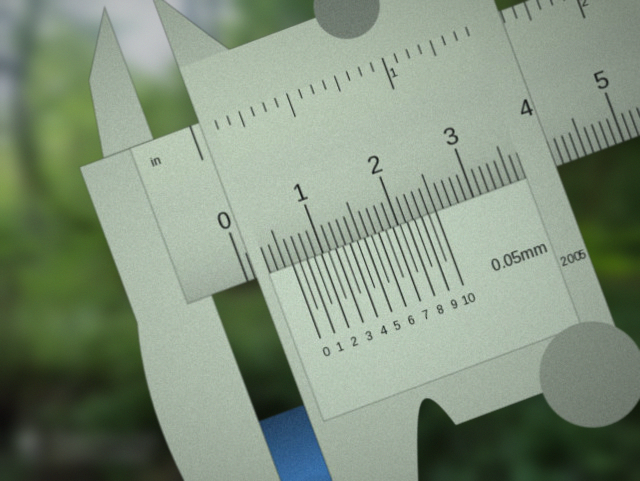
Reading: 6.0 mm
